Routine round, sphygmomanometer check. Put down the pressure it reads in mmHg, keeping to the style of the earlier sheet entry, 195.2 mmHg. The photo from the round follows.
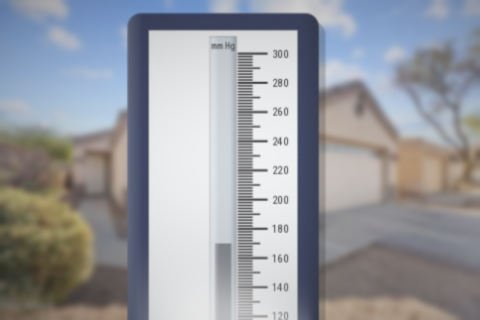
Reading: 170 mmHg
